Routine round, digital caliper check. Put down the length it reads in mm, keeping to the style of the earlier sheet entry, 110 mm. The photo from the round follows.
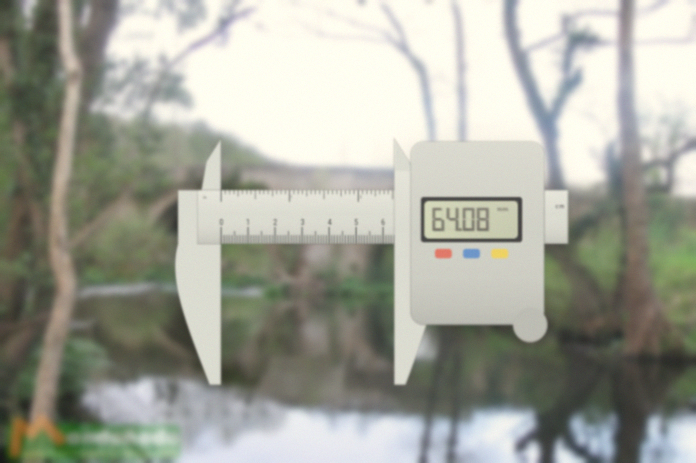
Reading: 64.08 mm
